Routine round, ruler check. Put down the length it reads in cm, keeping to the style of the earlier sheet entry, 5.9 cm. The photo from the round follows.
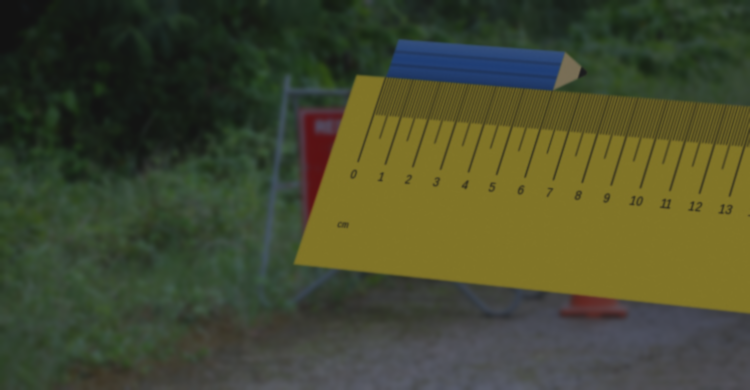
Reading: 7 cm
